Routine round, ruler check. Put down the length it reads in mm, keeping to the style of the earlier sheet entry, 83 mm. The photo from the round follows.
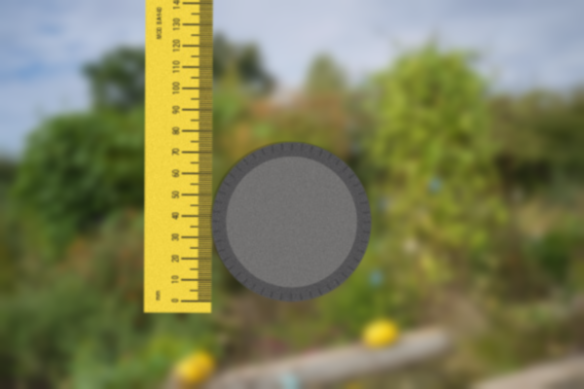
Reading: 75 mm
